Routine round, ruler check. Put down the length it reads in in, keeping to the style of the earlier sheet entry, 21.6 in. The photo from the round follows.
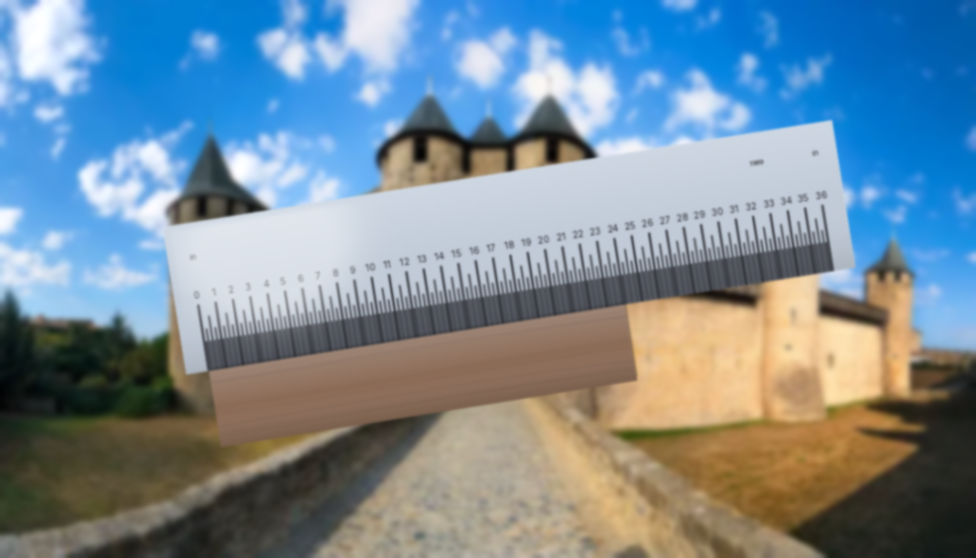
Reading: 24 in
